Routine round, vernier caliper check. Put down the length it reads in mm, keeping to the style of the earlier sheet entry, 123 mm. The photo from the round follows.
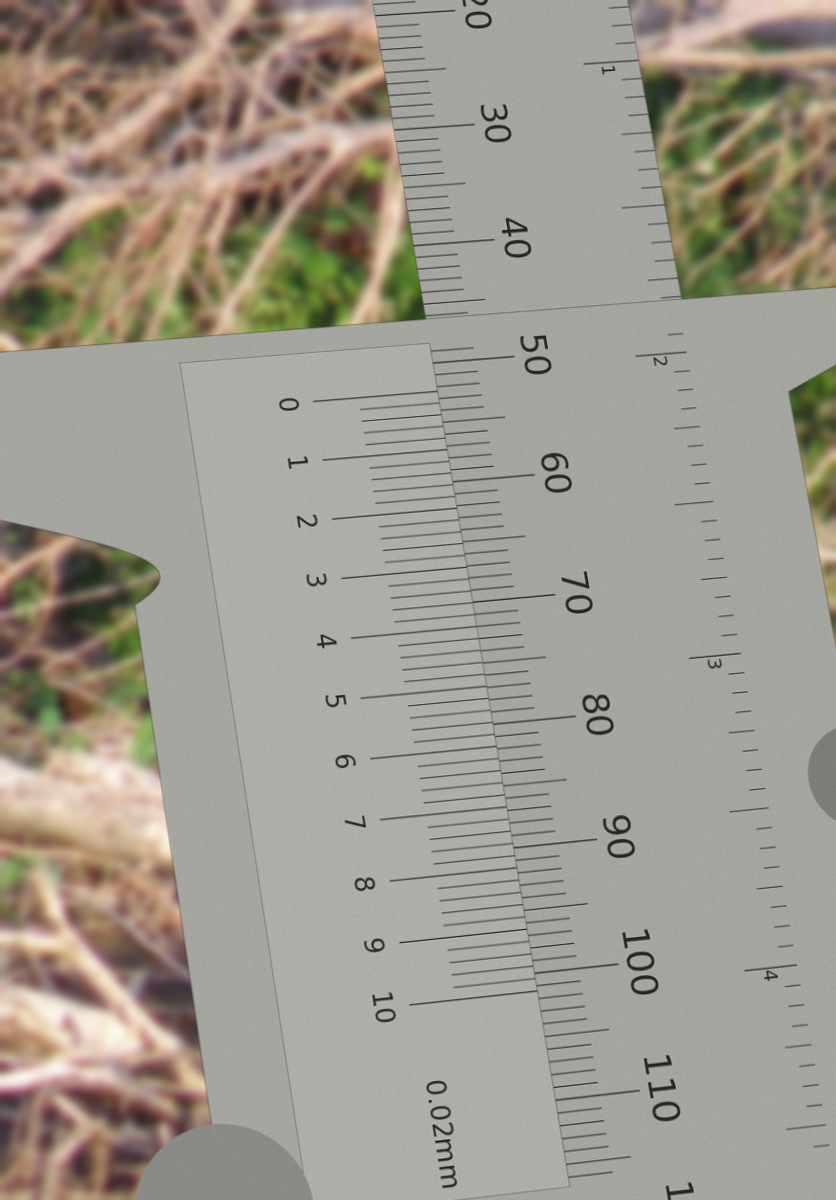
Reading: 52.4 mm
